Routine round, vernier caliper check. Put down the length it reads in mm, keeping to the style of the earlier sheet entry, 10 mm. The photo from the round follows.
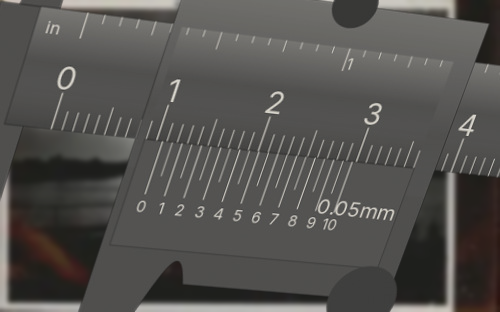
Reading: 10.6 mm
